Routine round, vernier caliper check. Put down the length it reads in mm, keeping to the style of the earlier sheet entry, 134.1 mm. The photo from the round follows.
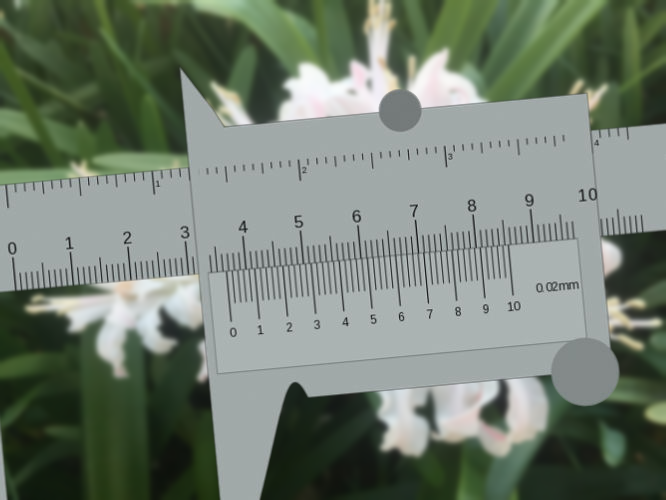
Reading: 36.6 mm
